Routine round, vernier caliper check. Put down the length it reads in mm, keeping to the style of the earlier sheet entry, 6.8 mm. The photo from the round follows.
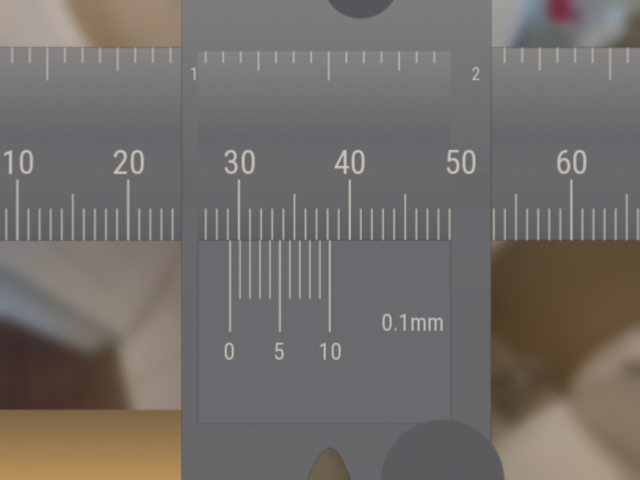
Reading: 29.2 mm
